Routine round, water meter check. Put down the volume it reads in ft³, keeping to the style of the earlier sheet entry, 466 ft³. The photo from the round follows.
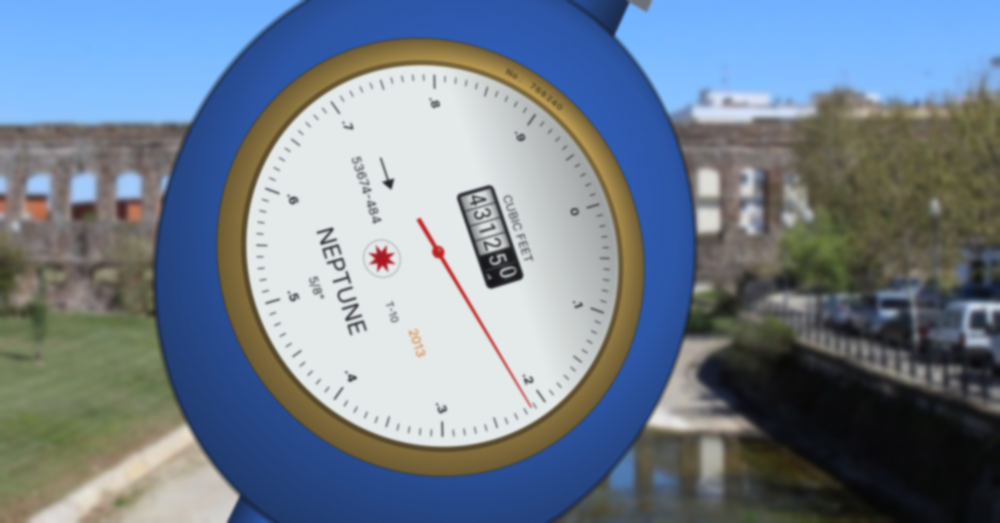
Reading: 431250.21 ft³
